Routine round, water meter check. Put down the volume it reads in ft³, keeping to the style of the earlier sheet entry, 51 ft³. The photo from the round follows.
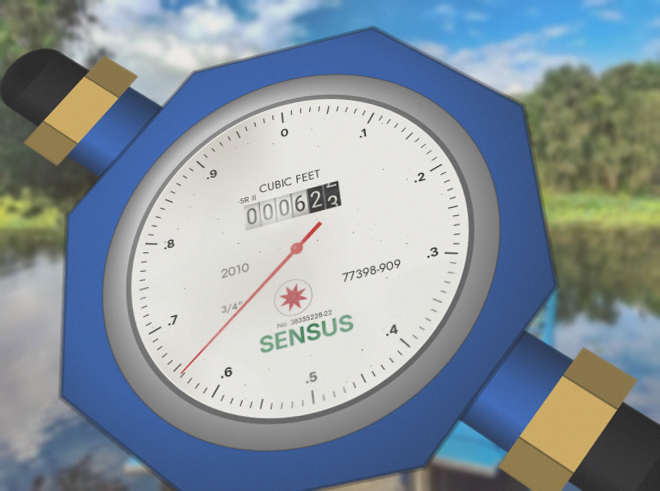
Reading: 622.64 ft³
